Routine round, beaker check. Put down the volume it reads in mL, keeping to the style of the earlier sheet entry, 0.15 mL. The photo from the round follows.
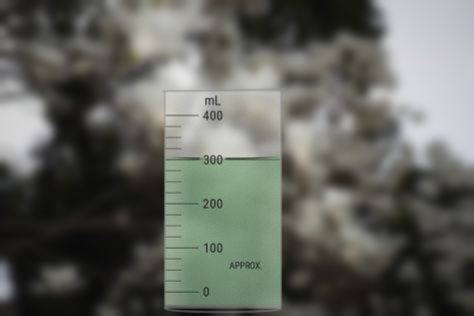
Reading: 300 mL
